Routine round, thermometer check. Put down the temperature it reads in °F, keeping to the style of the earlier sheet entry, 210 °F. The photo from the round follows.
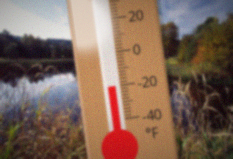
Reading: -20 °F
